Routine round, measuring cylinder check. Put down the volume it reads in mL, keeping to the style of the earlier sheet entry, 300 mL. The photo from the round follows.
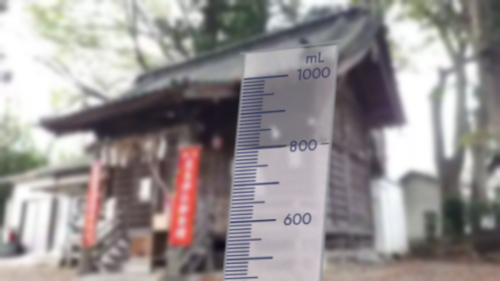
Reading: 800 mL
